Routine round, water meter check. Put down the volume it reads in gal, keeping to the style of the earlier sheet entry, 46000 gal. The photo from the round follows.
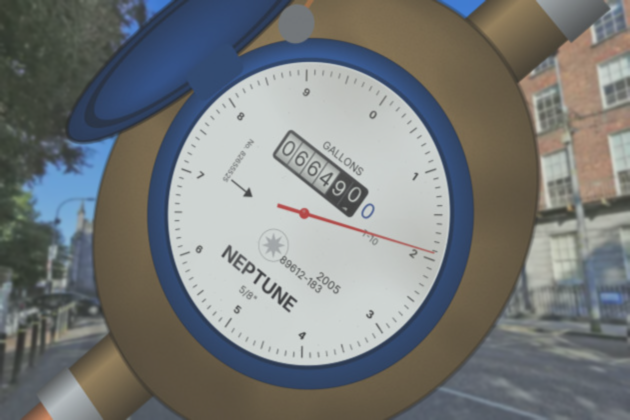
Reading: 664901.9 gal
